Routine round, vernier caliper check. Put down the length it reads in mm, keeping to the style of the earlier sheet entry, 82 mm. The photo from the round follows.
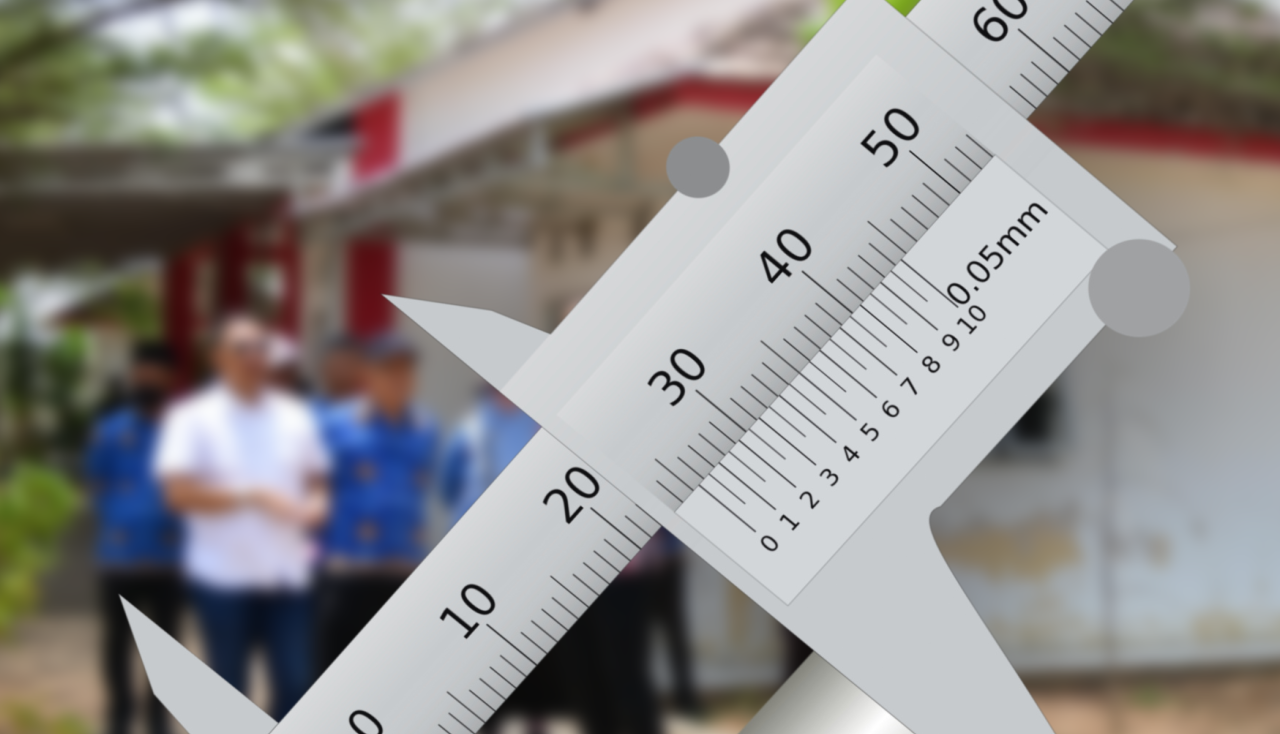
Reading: 25.5 mm
